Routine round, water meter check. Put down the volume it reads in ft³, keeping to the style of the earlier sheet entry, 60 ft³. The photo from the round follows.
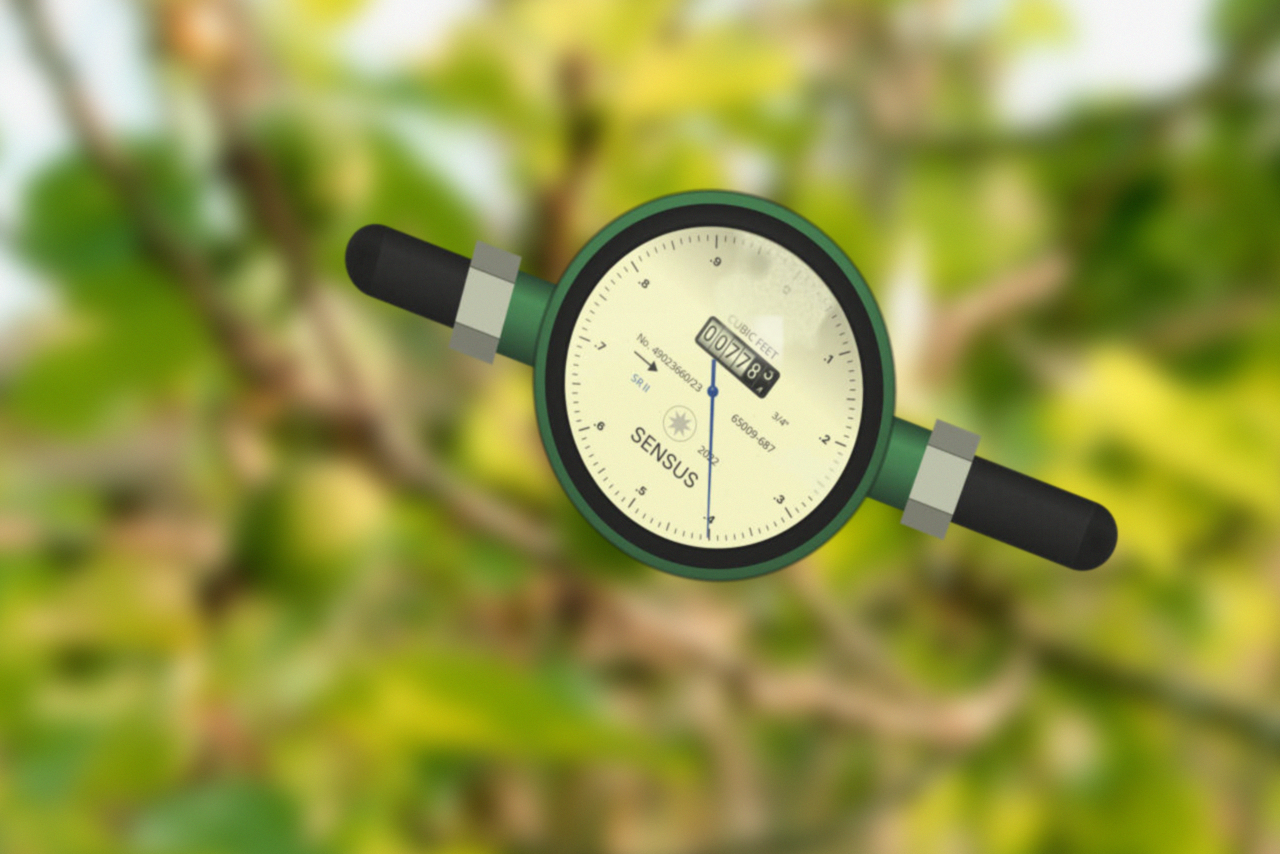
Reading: 7783.40 ft³
